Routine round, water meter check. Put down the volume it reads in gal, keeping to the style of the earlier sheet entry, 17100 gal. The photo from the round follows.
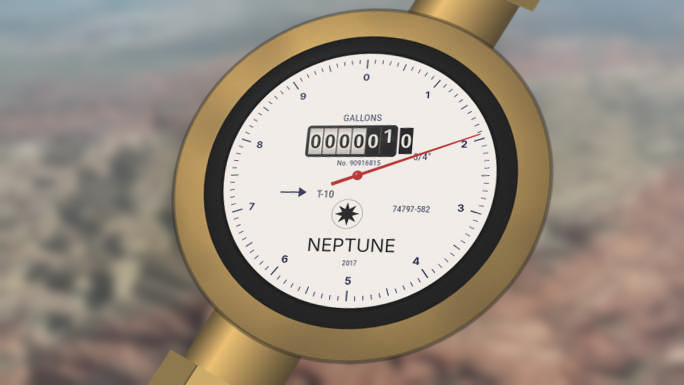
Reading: 11.9 gal
